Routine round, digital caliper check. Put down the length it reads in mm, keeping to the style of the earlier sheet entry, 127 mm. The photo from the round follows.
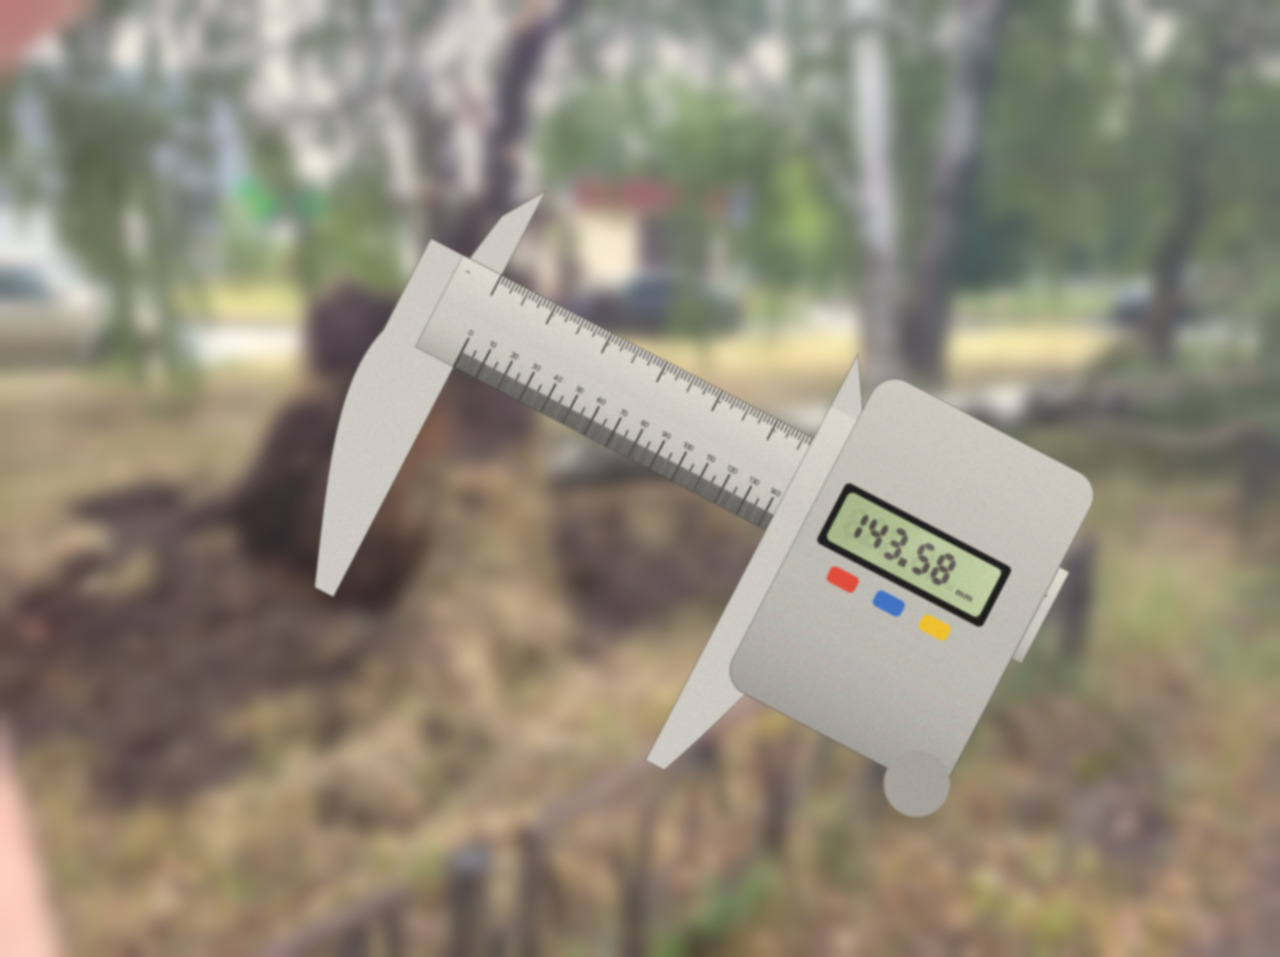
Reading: 143.58 mm
